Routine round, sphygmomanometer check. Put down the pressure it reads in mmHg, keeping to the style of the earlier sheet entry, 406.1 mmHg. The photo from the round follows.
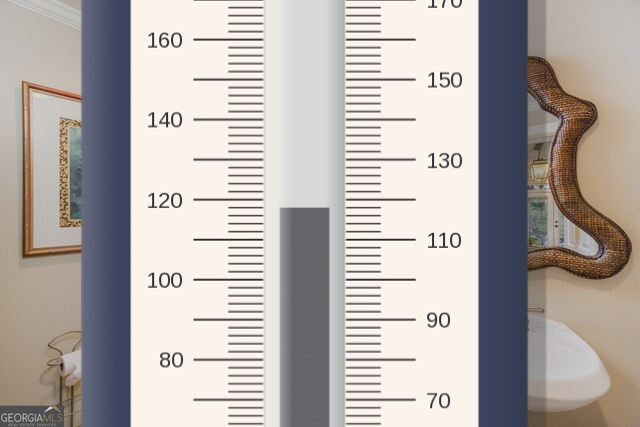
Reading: 118 mmHg
